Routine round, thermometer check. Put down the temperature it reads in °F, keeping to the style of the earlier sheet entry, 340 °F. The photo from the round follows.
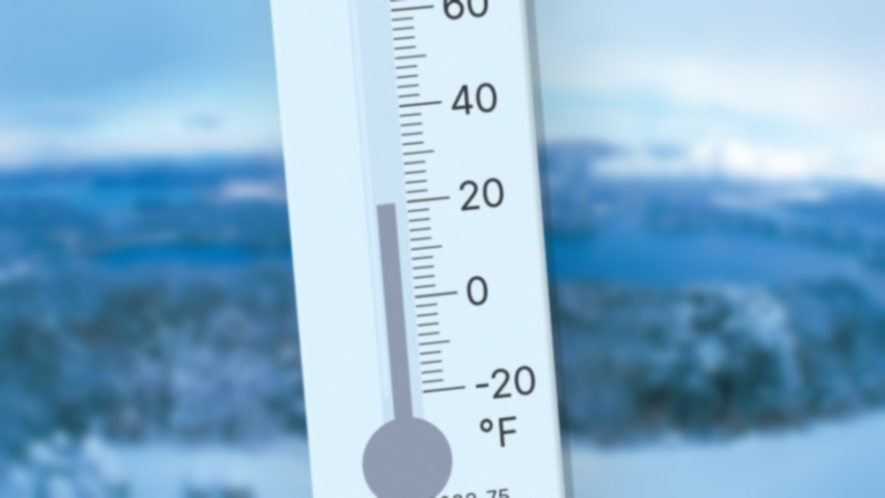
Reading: 20 °F
